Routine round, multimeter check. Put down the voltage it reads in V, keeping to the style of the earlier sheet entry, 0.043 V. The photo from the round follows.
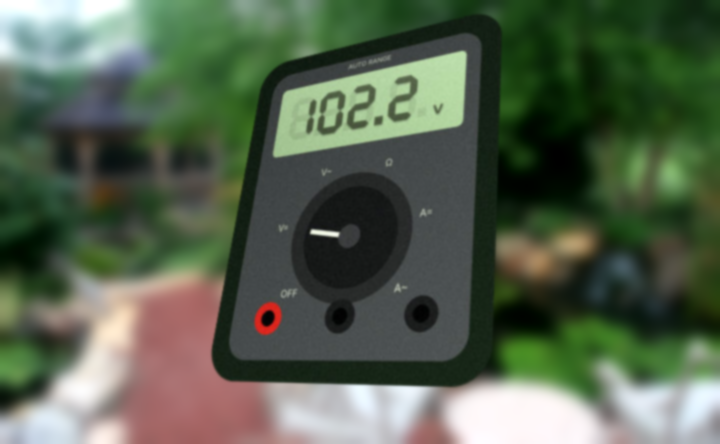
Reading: 102.2 V
